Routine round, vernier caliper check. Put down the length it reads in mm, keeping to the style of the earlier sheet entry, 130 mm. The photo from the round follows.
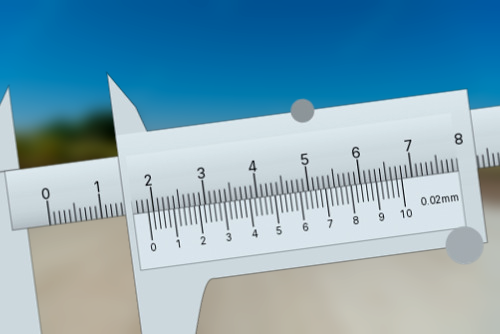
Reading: 19.0 mm
